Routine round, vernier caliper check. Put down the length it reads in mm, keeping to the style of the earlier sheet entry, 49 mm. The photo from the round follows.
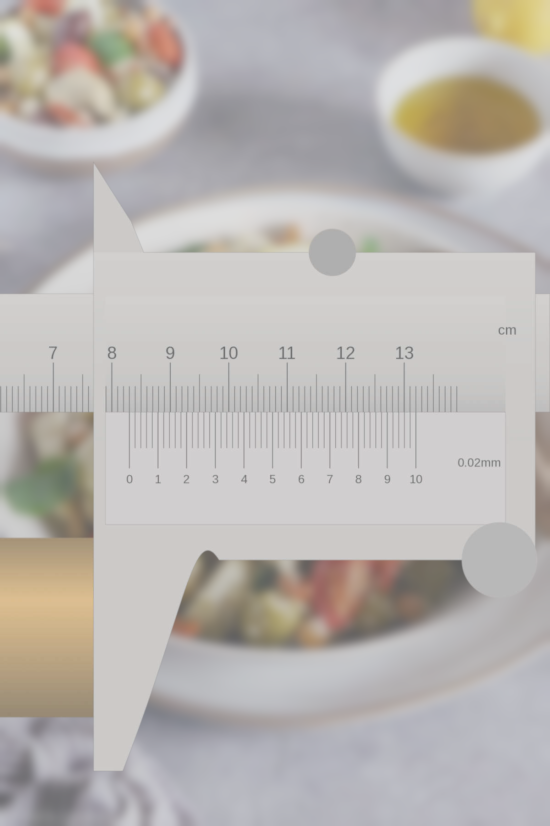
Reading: 83.0 mm
